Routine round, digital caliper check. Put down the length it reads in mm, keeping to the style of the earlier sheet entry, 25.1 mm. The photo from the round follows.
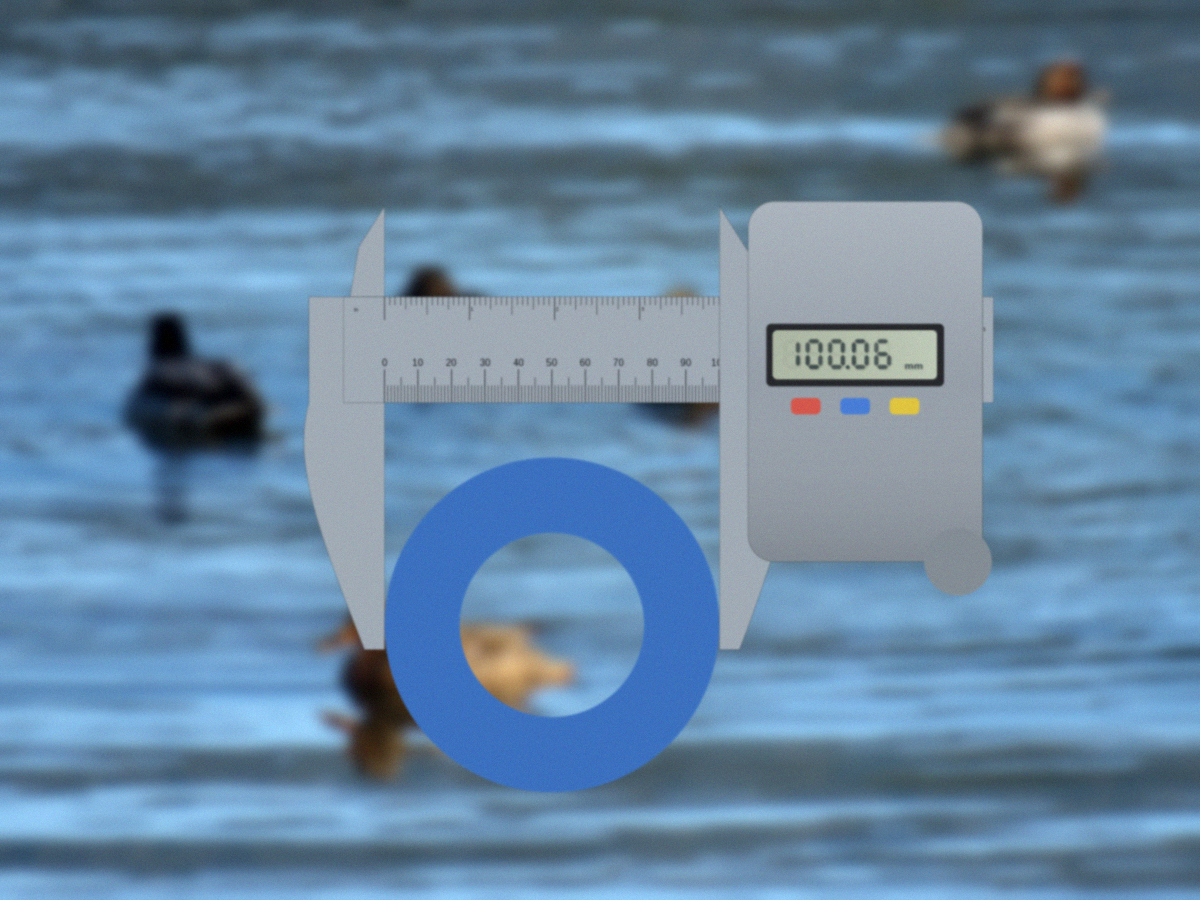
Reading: 100.06 mm
